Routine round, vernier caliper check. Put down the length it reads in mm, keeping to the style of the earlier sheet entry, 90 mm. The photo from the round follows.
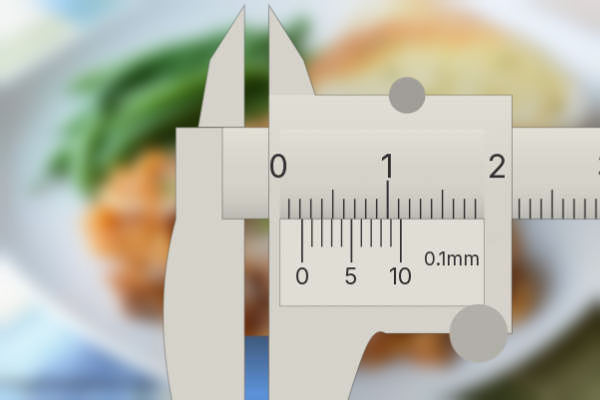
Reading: 2.2 mm
